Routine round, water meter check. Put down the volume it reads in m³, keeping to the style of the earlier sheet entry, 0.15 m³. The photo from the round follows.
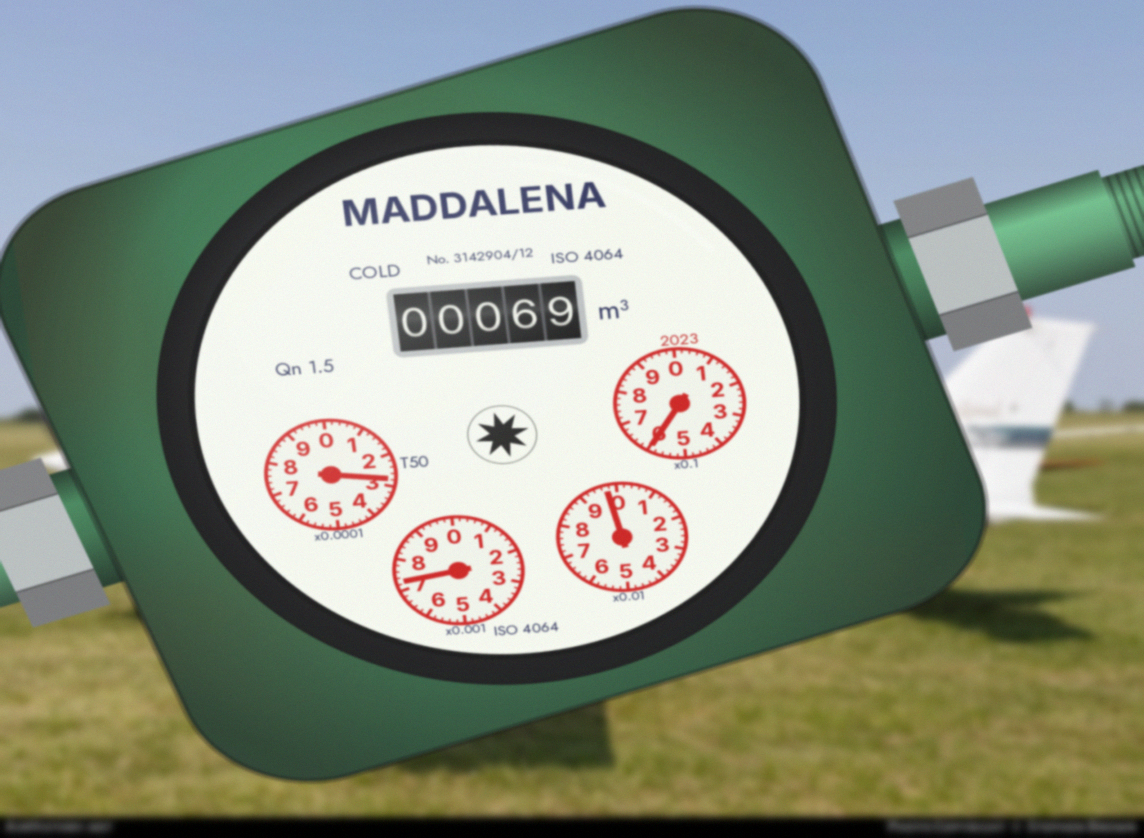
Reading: 69.5972 m³
